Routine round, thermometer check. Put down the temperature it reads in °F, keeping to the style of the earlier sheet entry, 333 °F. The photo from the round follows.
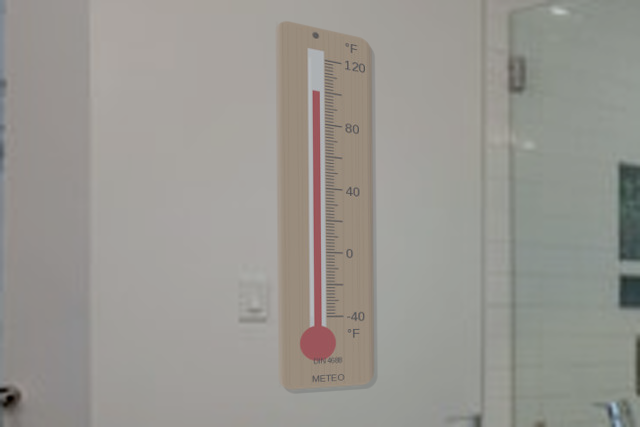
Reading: 100 °F
